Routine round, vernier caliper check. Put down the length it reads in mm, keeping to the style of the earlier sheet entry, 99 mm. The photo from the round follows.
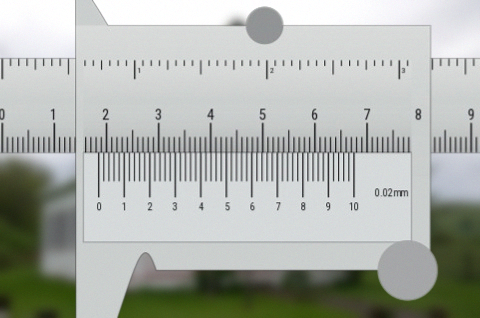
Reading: 18.5 mm
